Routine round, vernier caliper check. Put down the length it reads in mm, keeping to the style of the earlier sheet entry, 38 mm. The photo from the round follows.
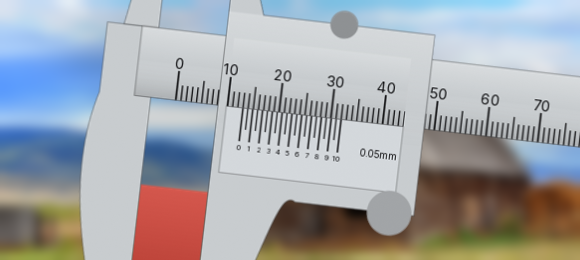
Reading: 13.0 mm
